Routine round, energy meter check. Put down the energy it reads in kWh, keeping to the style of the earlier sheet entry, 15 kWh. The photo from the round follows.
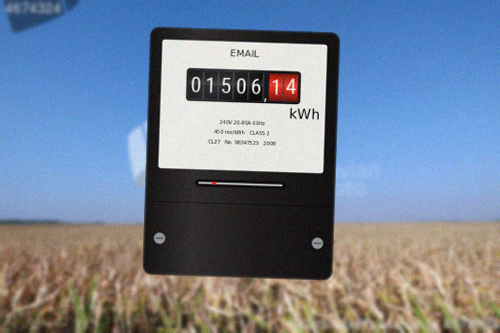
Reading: 1506.14 kWh
